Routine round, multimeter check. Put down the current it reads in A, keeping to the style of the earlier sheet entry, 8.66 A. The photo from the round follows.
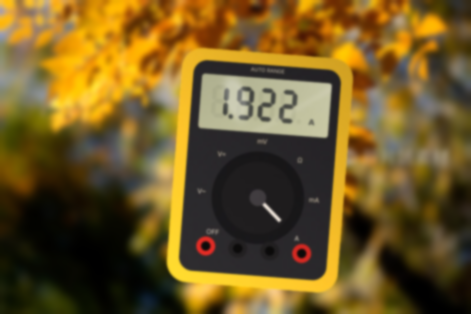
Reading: 1.922 A
